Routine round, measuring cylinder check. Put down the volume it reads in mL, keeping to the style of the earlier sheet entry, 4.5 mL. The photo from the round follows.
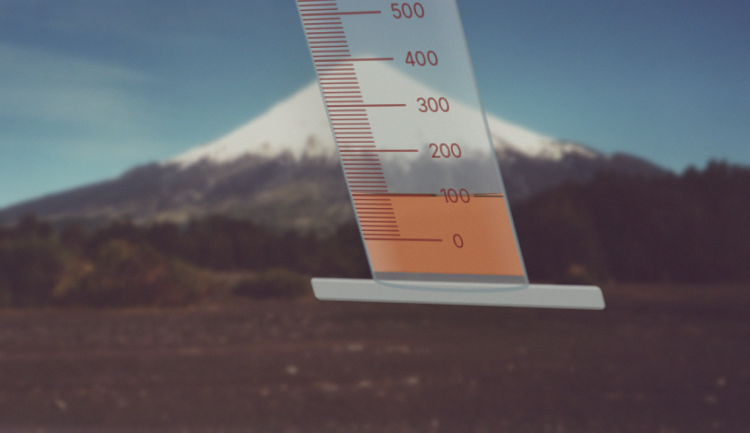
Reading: 100 mL
